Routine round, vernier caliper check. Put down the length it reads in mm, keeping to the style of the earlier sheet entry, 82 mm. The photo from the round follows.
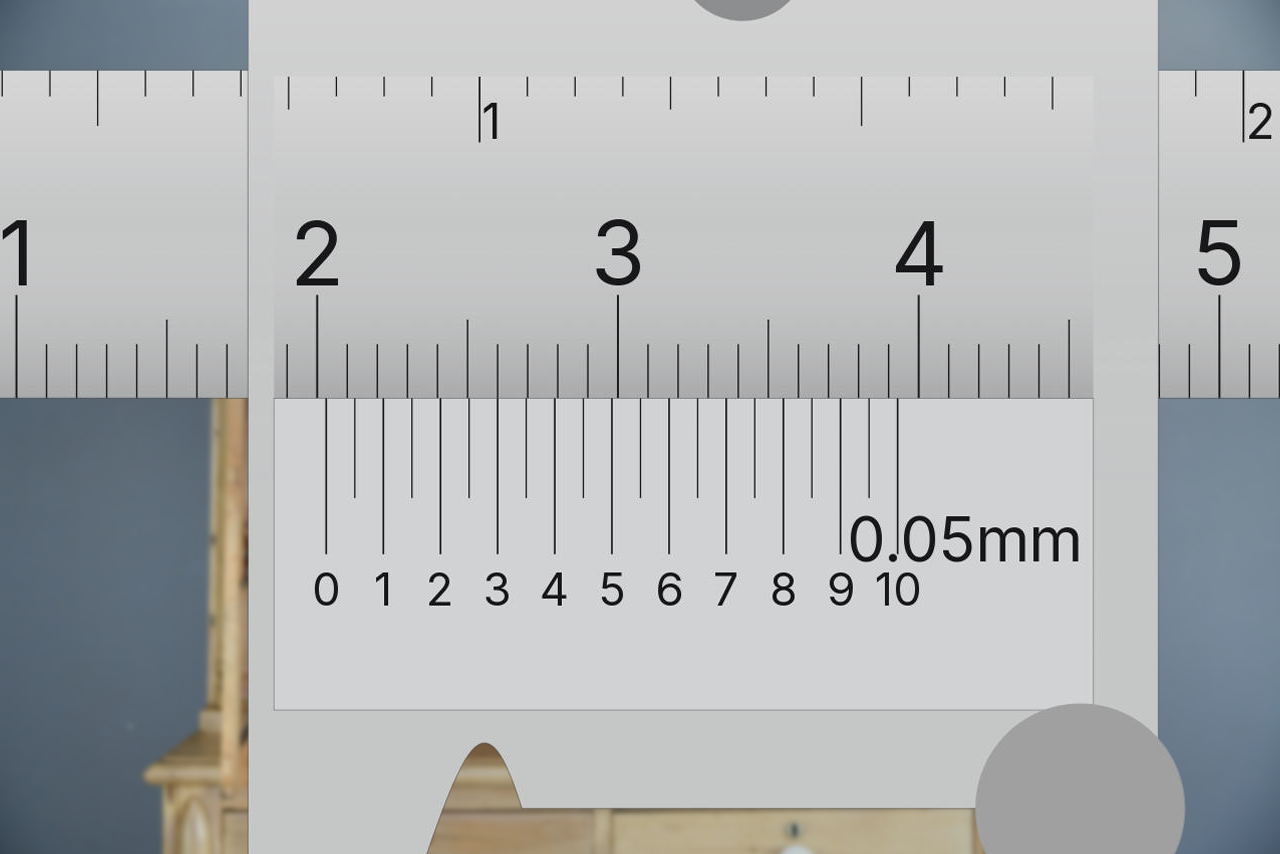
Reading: 20.30 mm
